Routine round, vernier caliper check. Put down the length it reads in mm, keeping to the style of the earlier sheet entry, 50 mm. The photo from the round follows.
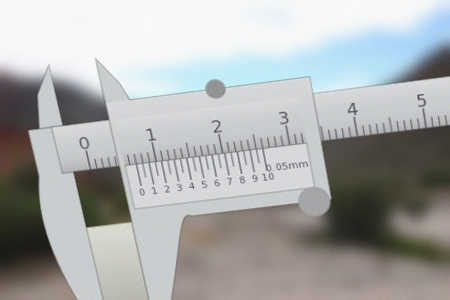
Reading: 7.0 mm
